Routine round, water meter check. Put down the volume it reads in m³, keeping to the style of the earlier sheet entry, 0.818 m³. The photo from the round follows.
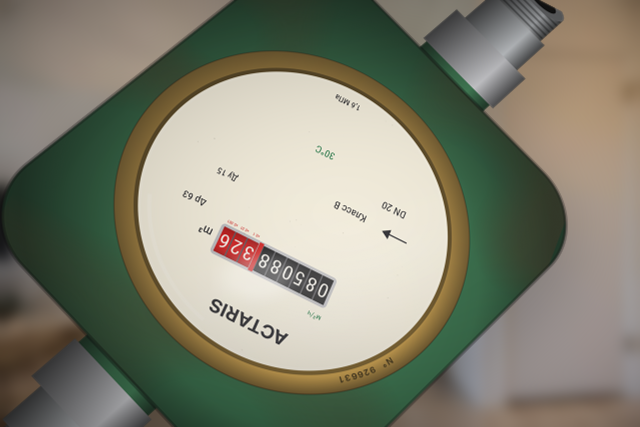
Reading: 85088.326 m³
